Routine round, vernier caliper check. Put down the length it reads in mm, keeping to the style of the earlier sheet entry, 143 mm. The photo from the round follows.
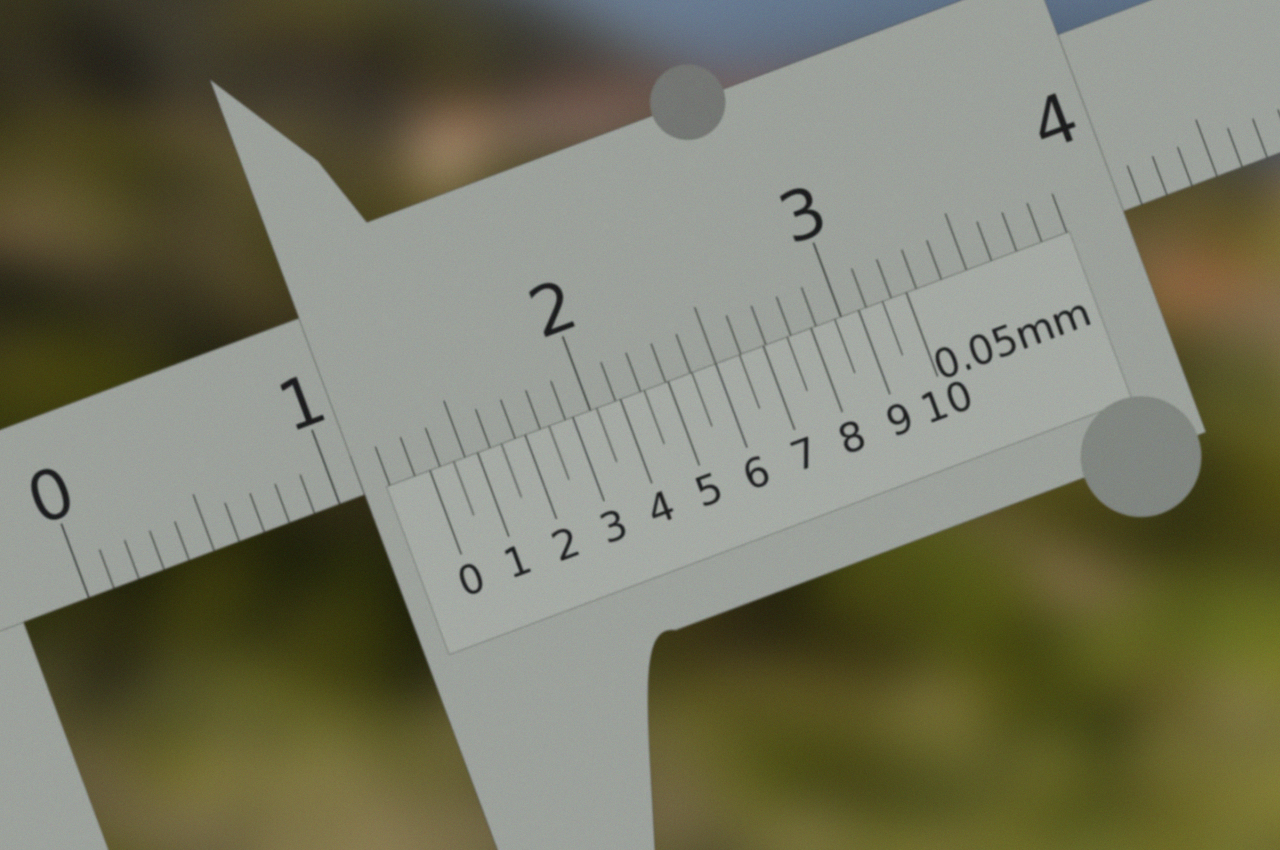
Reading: 13.6 mm
